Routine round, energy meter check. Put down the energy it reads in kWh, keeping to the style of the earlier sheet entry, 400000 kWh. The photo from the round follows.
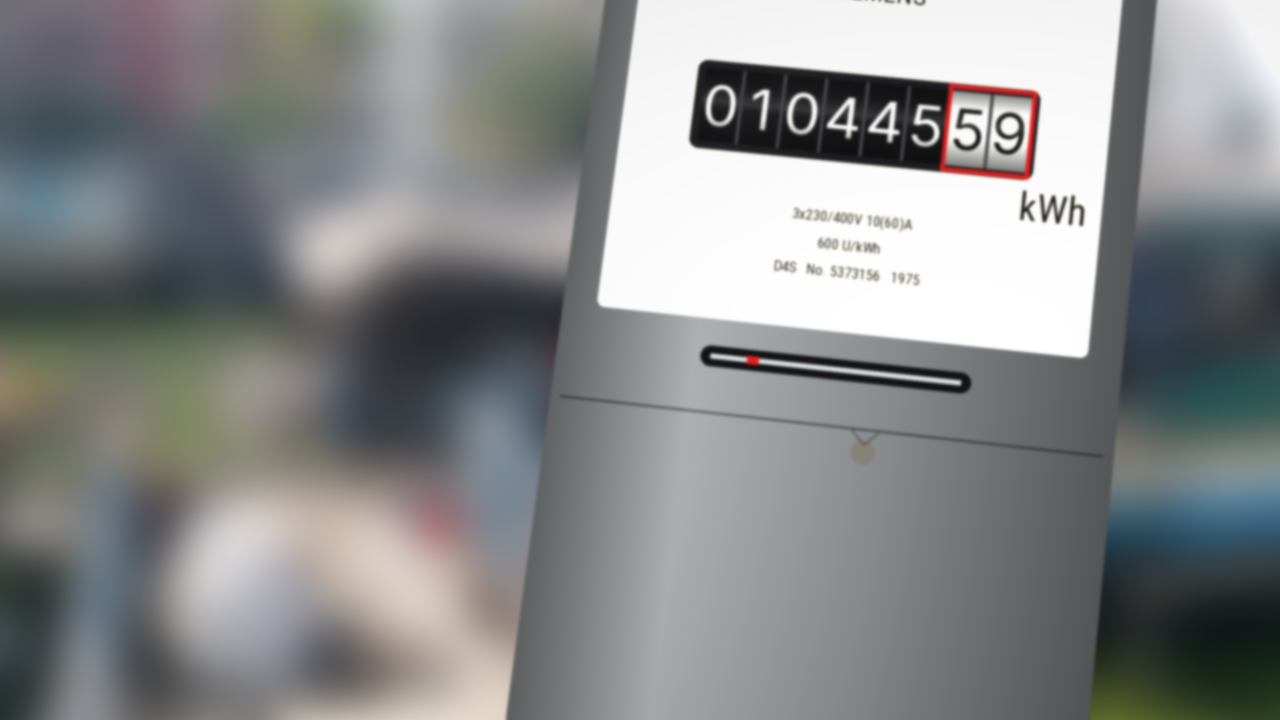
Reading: 10445.59 kWh
